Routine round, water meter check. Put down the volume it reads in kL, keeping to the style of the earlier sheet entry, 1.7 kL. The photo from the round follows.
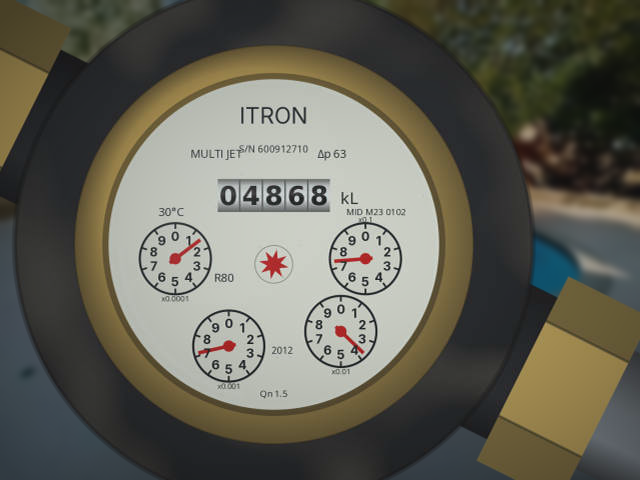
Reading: 4868.7371 kL
